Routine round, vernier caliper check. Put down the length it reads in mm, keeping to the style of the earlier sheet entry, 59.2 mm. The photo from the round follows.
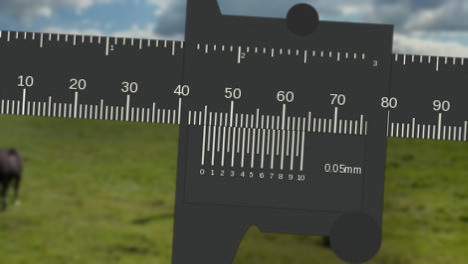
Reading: 45.0 mm
